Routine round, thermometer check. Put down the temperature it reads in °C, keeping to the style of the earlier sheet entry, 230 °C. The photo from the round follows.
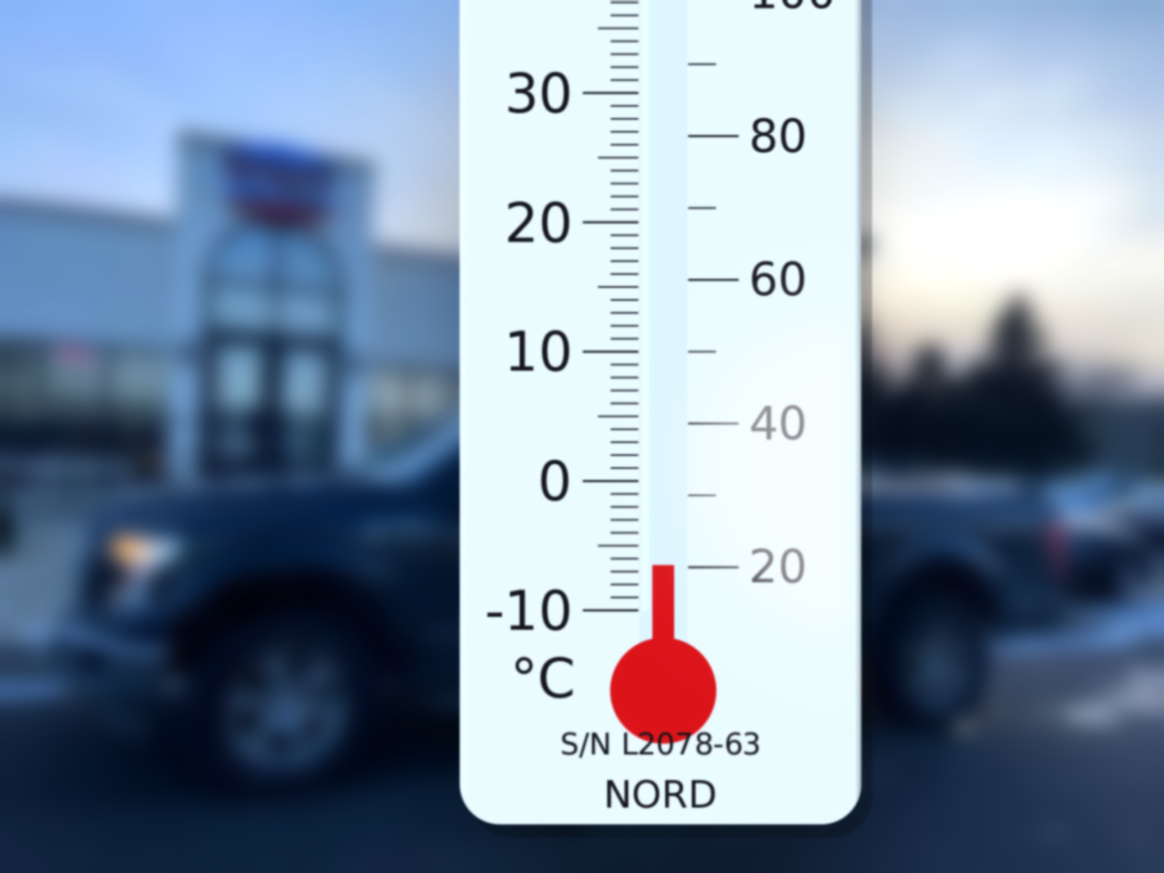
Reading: -6.5 °C
